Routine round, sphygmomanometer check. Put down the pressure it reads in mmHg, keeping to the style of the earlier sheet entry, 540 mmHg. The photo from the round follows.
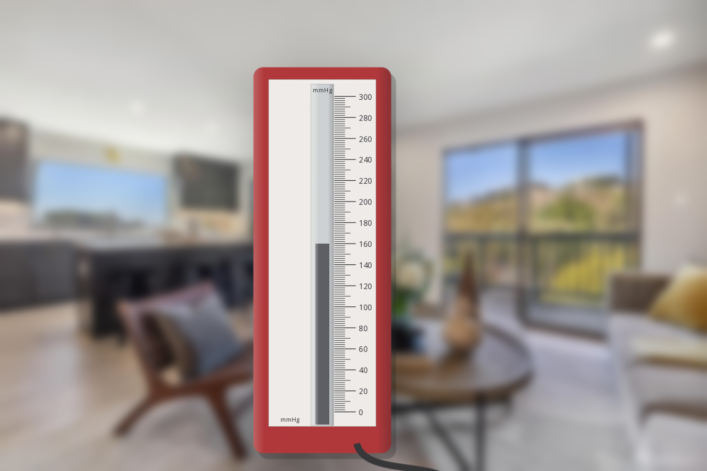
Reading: 160 mmHg
